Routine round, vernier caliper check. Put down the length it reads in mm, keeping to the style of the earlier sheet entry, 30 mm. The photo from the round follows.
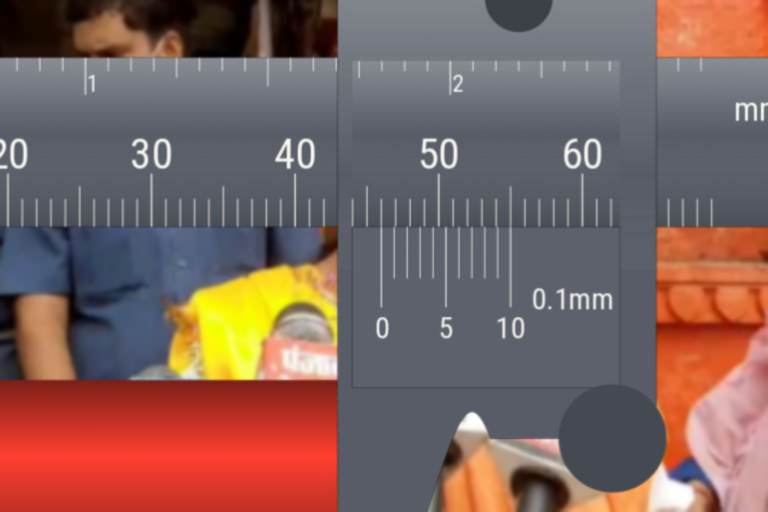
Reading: 46.0 mm
